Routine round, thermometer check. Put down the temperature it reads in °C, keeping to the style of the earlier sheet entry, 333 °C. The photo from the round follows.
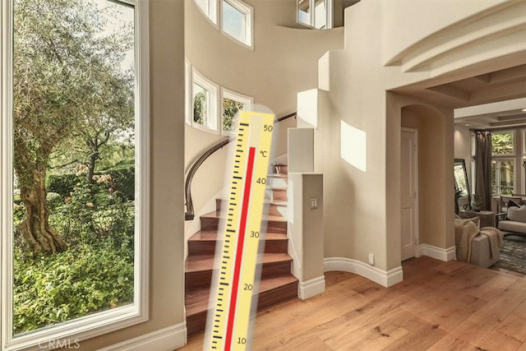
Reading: 46 °C
